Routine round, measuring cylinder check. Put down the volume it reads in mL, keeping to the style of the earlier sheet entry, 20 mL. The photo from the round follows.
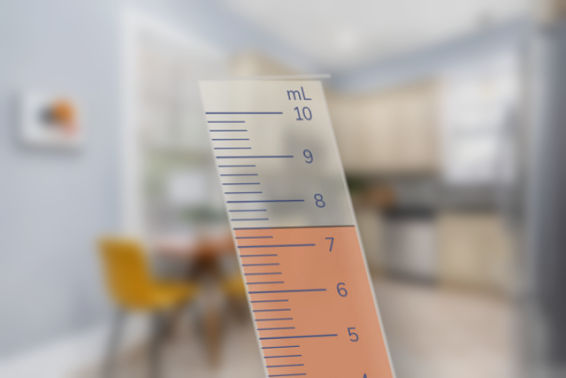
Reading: 7.4 mL
